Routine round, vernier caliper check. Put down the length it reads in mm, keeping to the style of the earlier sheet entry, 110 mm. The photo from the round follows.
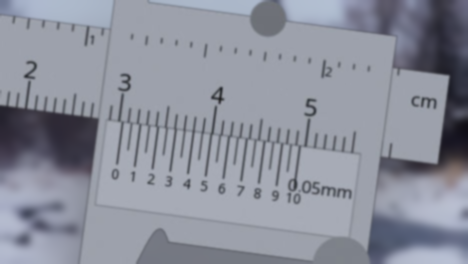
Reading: 30.4 mm
